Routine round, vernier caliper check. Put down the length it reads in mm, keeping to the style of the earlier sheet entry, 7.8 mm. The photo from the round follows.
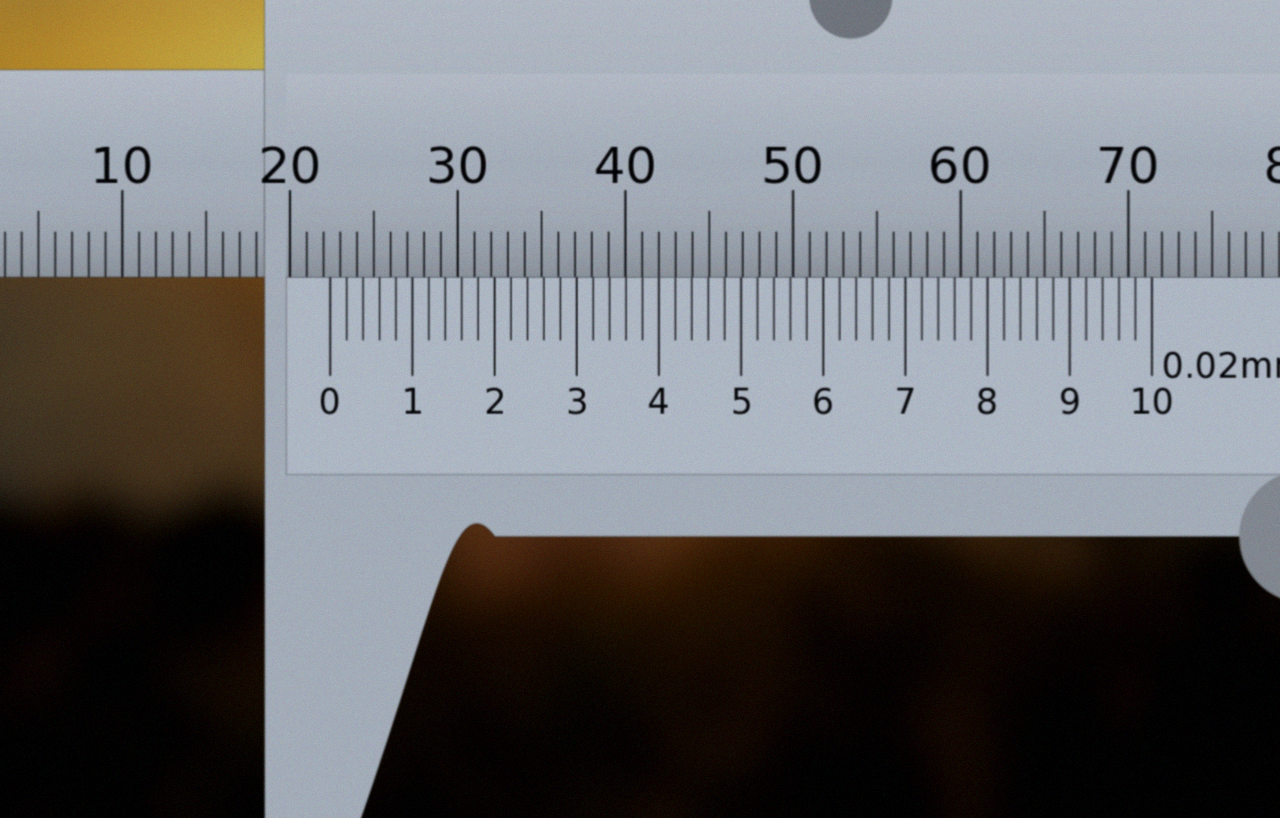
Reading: 22.4 mm
